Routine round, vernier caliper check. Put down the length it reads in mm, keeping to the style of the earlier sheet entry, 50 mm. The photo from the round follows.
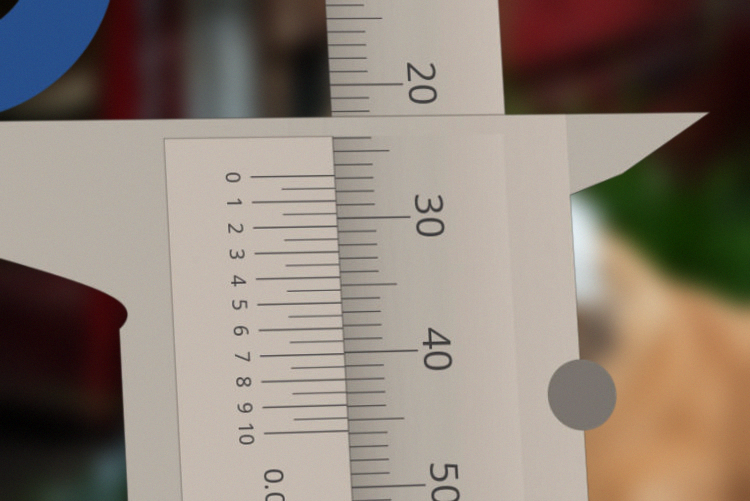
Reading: 26.8 mm
